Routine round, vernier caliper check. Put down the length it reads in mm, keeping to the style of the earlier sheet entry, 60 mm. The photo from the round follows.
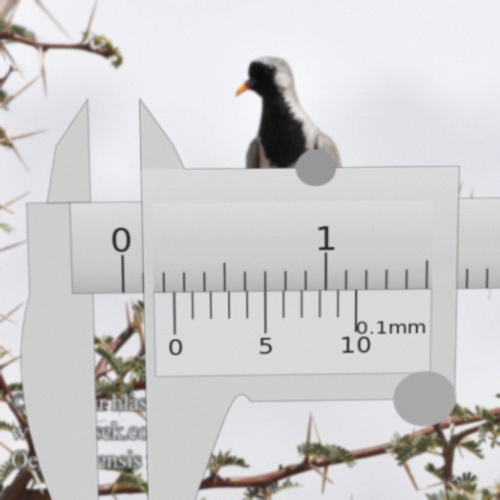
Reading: 2.5 mm
